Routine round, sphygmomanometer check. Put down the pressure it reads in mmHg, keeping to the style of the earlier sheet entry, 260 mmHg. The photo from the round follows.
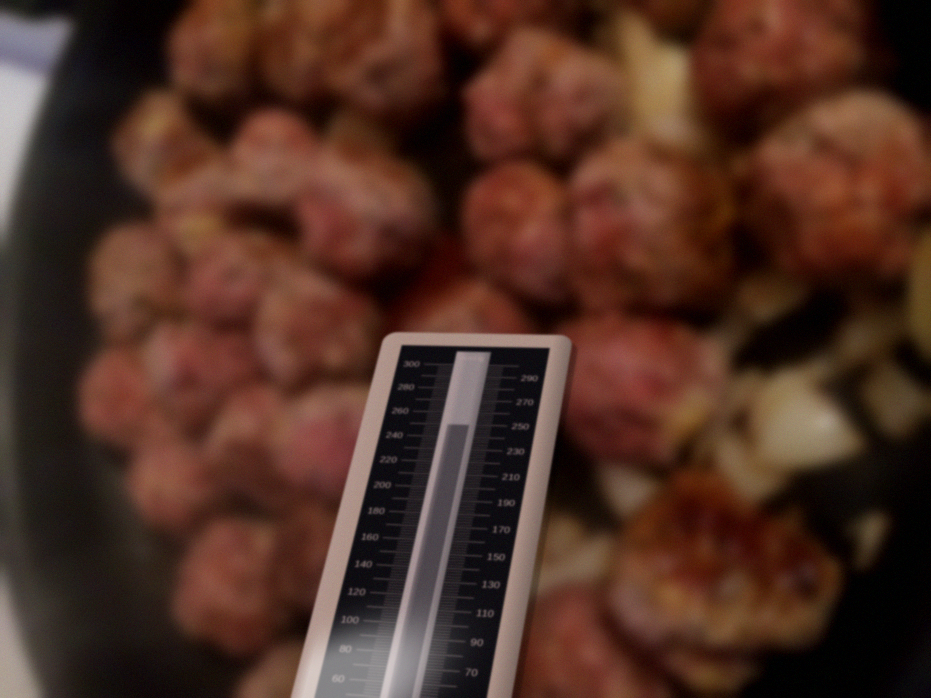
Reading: 250 mmHg
